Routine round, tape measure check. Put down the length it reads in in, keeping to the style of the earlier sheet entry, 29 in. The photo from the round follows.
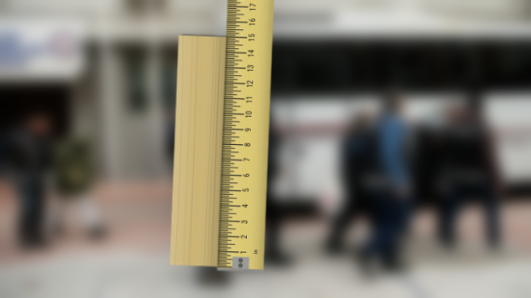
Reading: 15 in
